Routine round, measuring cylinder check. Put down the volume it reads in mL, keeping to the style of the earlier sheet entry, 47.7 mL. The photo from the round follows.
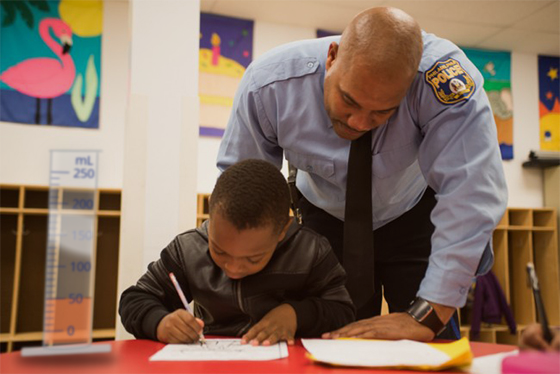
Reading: 50 mL
